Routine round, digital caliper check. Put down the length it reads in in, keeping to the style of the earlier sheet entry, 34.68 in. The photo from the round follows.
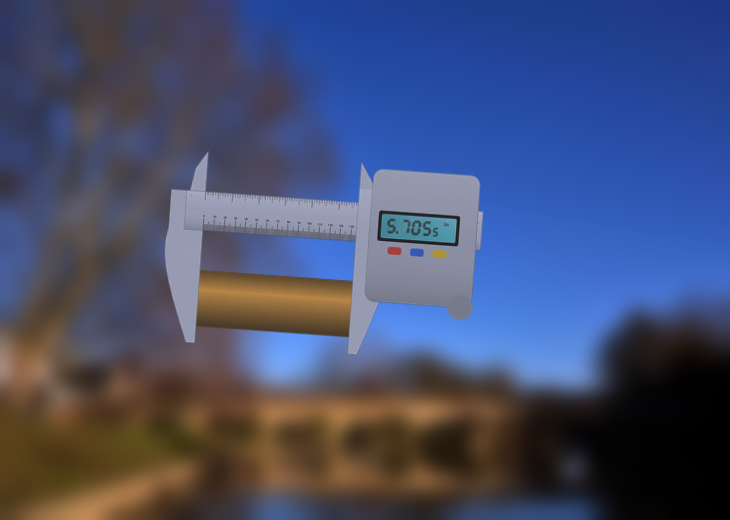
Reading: 5.7055 in
